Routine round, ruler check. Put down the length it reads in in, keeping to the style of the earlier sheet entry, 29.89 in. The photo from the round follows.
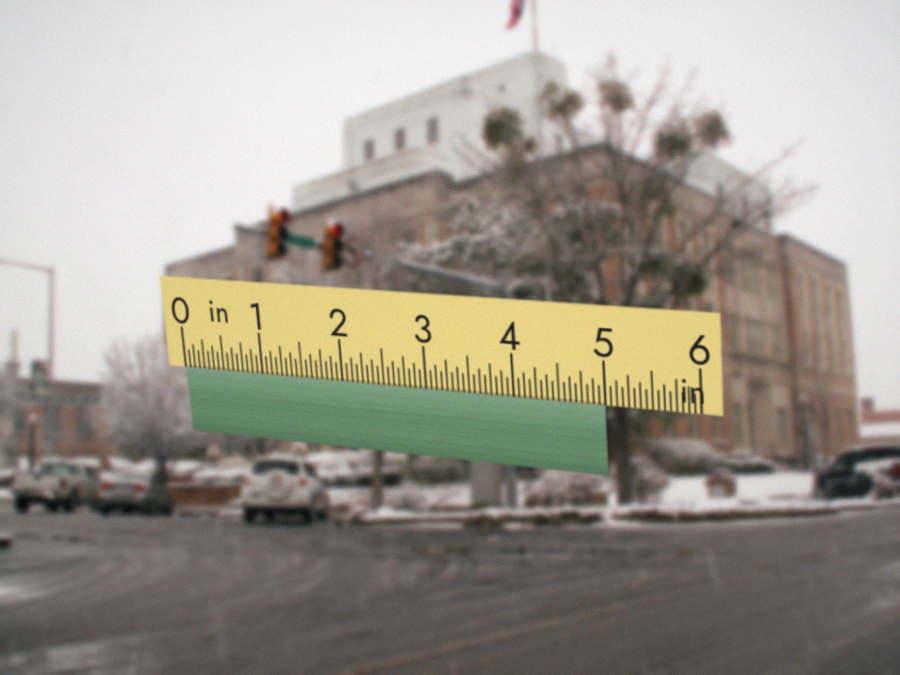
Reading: 5 in
